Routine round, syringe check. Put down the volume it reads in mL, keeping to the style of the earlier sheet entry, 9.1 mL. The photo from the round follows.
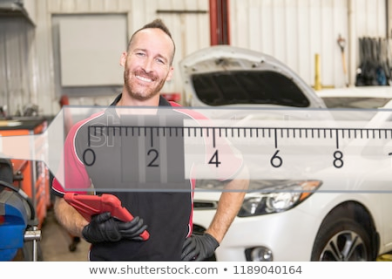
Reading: 1 mL
